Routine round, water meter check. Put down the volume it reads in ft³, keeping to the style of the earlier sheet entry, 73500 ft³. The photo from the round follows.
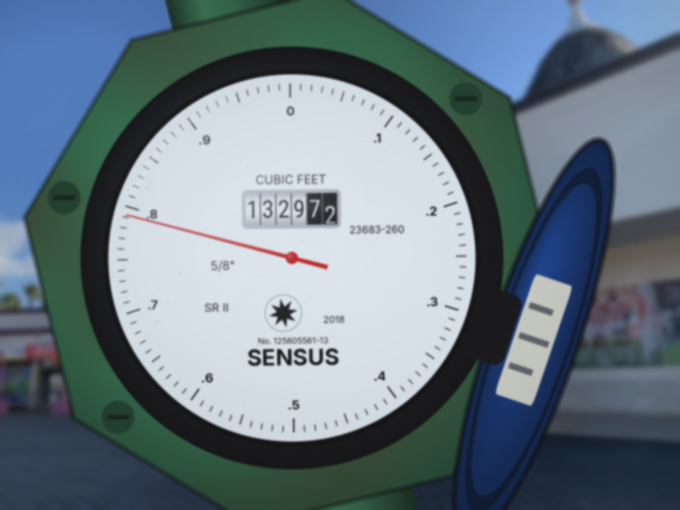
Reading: 132971.79 ft³
